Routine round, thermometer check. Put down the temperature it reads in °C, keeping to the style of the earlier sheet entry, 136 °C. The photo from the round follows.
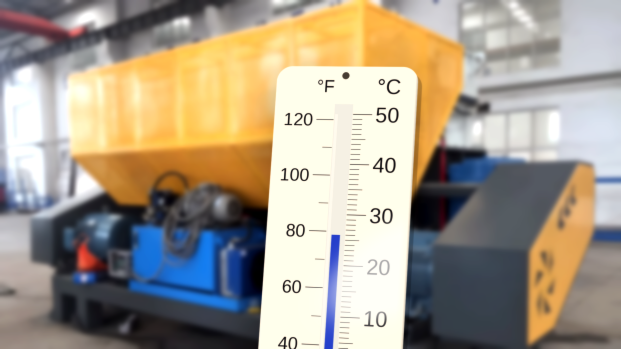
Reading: 26 °C
